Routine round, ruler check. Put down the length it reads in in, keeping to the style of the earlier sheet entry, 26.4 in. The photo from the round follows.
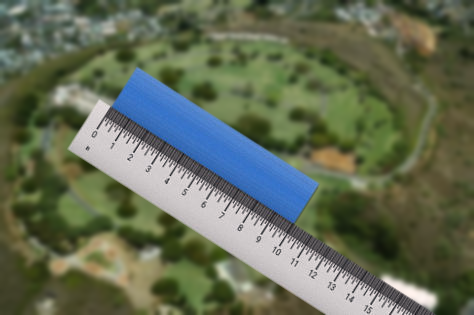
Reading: 10 in
